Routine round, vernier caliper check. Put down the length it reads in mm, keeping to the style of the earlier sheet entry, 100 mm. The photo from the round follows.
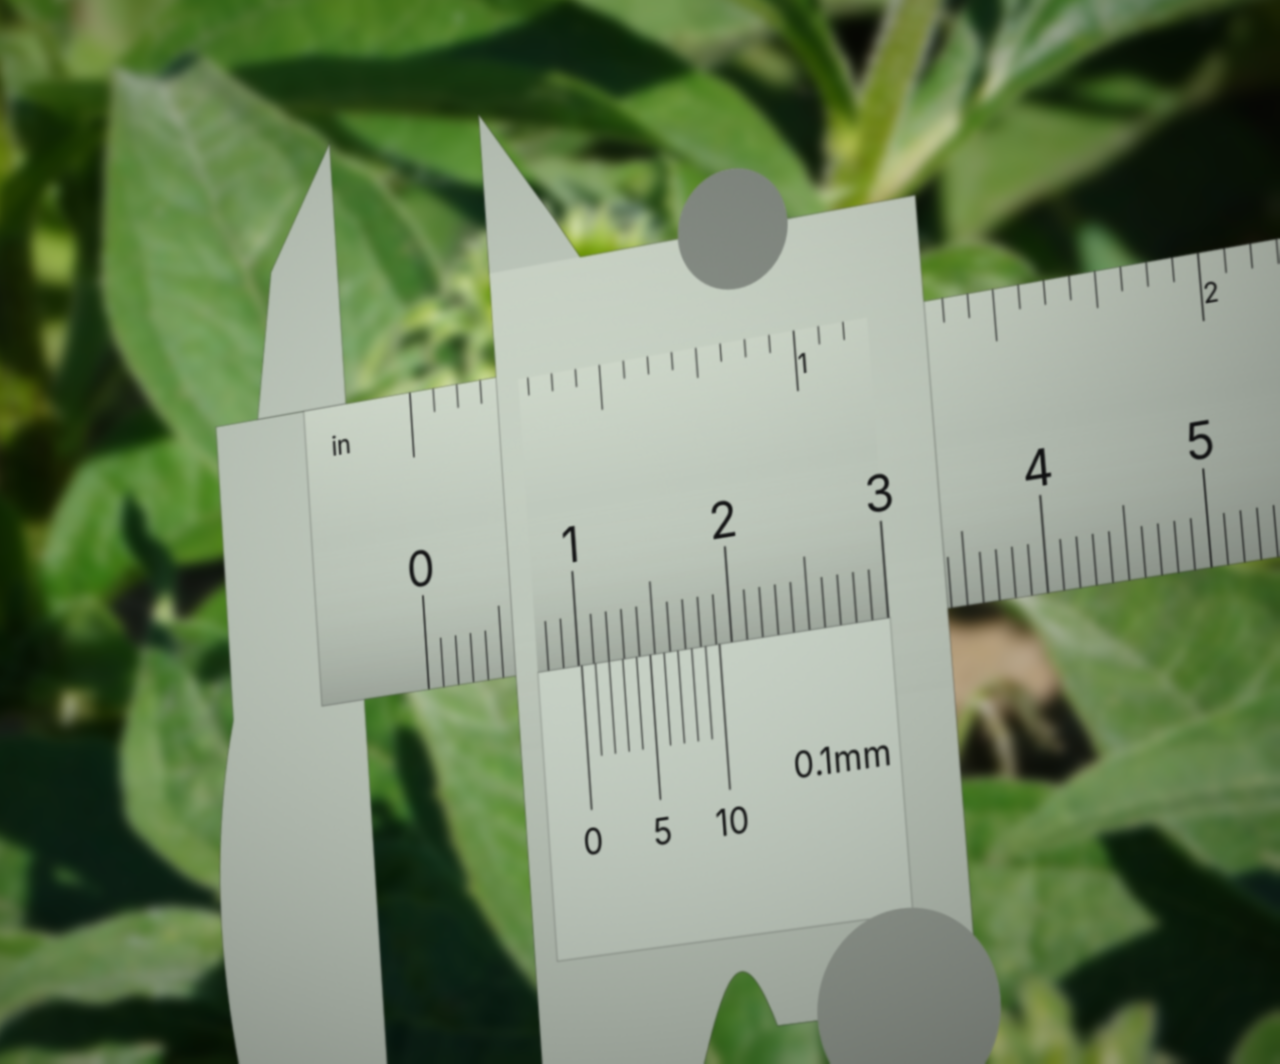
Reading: 10.2 mm
